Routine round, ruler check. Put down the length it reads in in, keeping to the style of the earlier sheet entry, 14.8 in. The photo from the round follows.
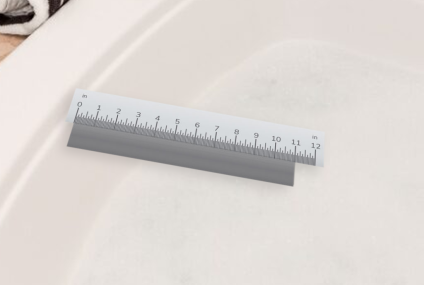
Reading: 11 in
